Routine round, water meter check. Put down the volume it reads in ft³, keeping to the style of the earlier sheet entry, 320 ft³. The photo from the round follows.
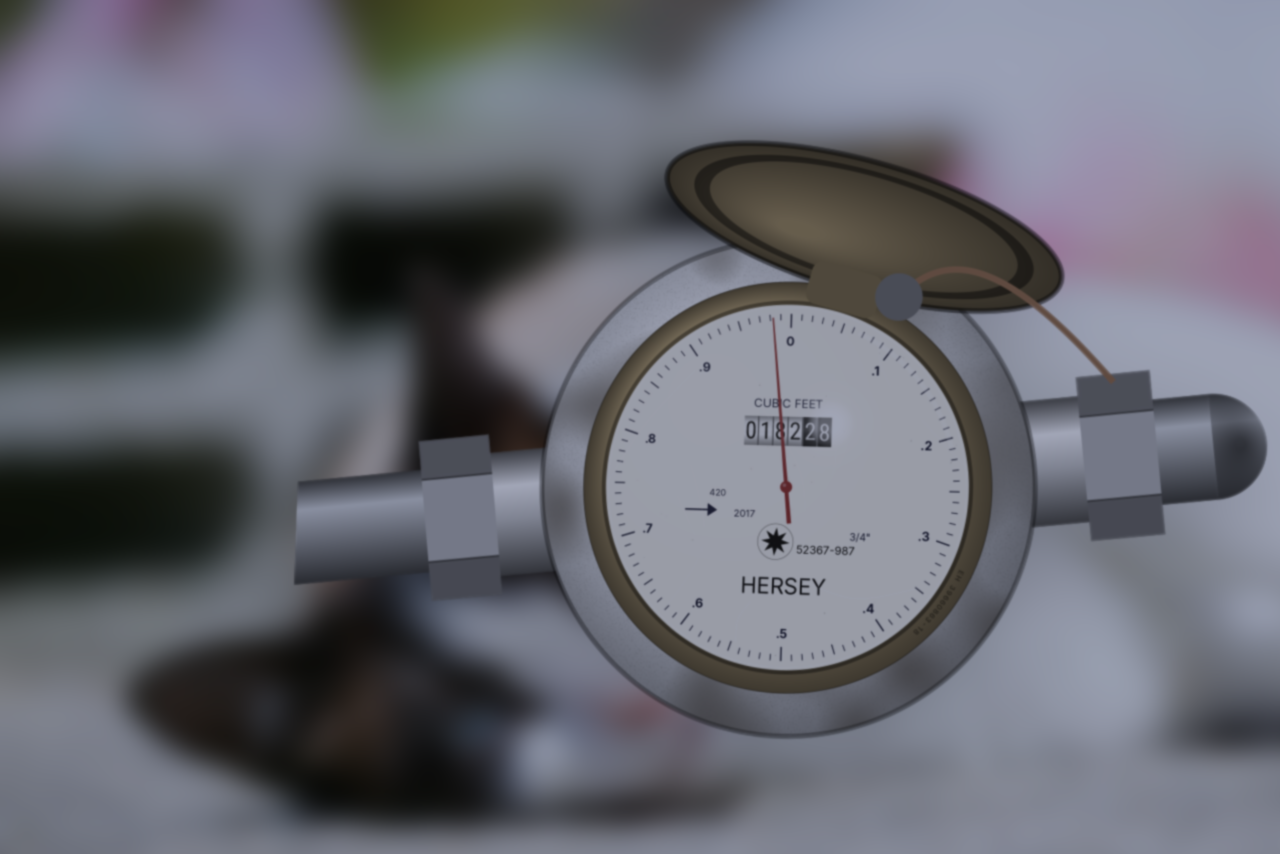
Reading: 18227.98 ft³
